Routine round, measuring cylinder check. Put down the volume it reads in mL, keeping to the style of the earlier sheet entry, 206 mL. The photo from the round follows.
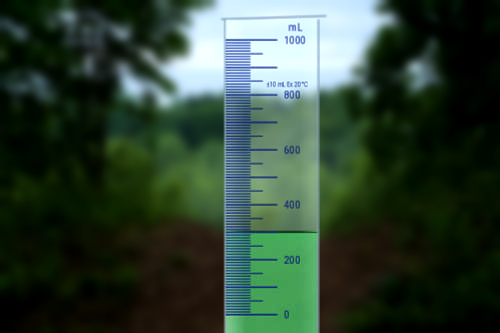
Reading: 300 mL
